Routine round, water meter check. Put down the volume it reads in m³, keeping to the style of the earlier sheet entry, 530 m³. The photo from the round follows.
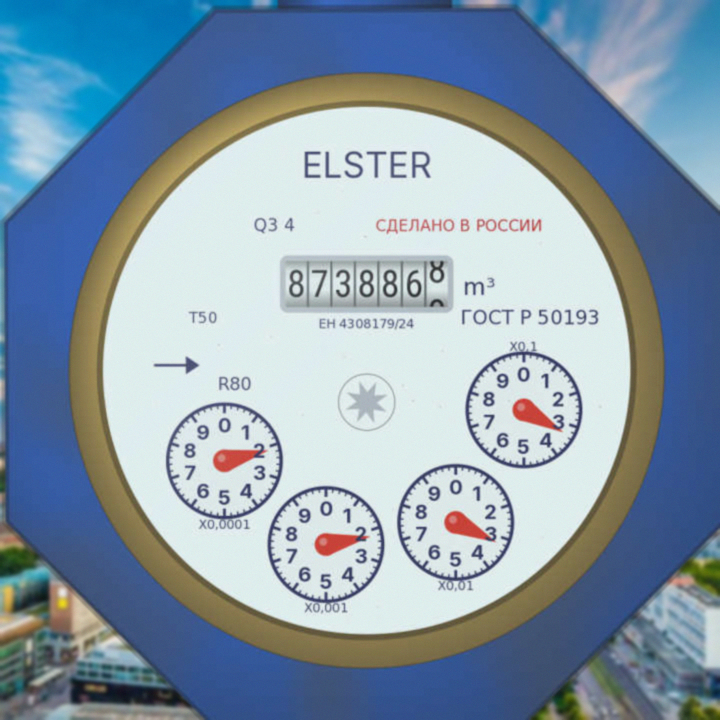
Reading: 8738868.3322 m³
